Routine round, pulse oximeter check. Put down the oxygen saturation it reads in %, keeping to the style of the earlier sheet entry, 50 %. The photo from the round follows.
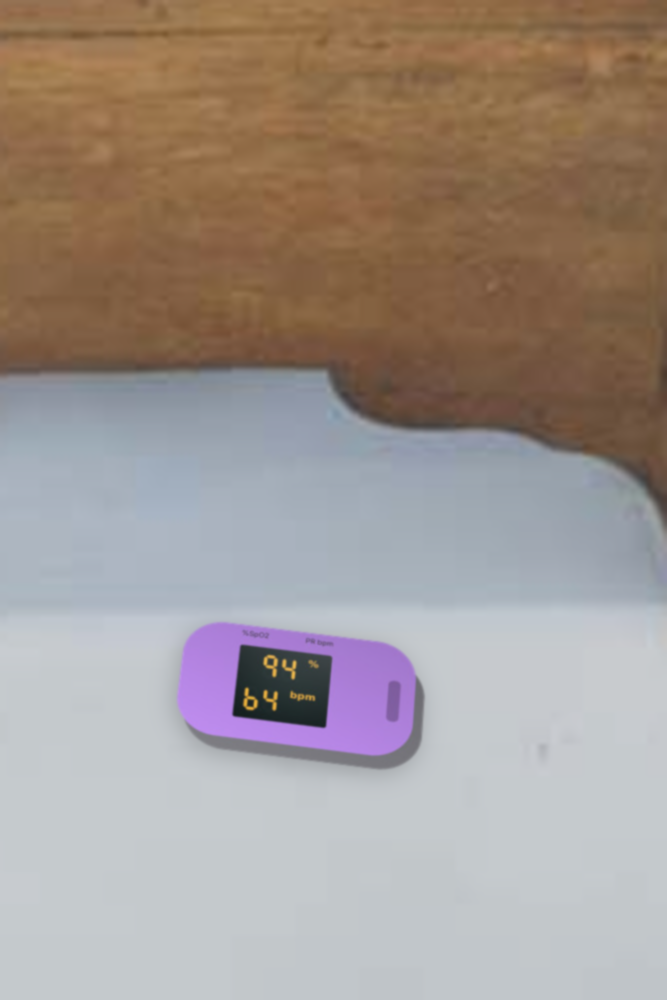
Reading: 94 %
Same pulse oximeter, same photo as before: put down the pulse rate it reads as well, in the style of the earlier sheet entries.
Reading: 64 bpm
